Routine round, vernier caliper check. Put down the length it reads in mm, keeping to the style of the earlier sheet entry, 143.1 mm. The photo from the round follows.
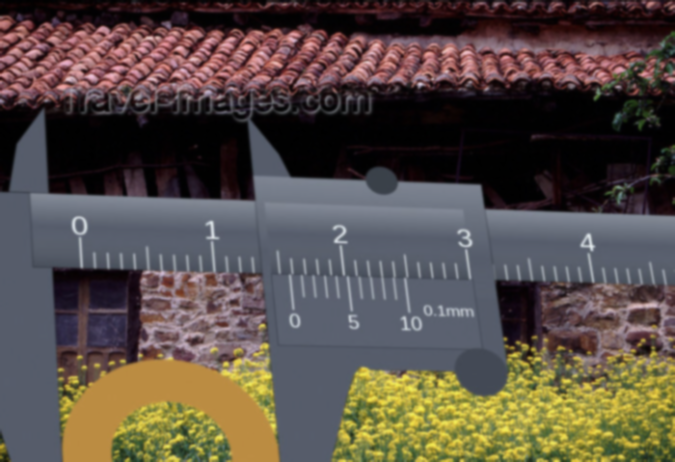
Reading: 15.8 mm
